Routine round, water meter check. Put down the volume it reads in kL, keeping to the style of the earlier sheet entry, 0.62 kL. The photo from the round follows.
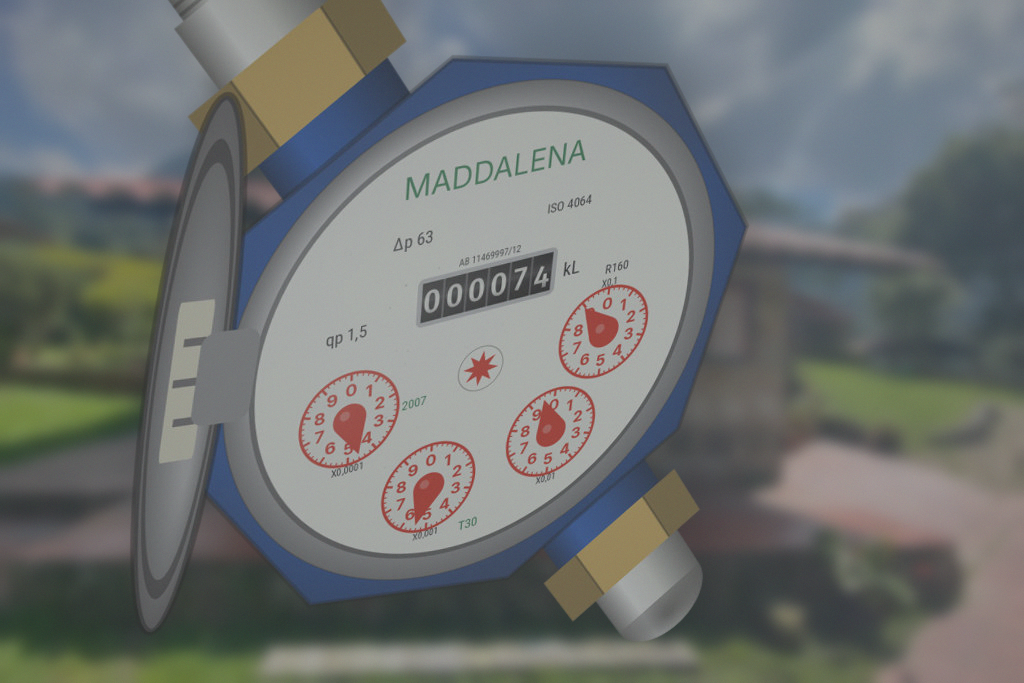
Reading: 73.8954 kL
